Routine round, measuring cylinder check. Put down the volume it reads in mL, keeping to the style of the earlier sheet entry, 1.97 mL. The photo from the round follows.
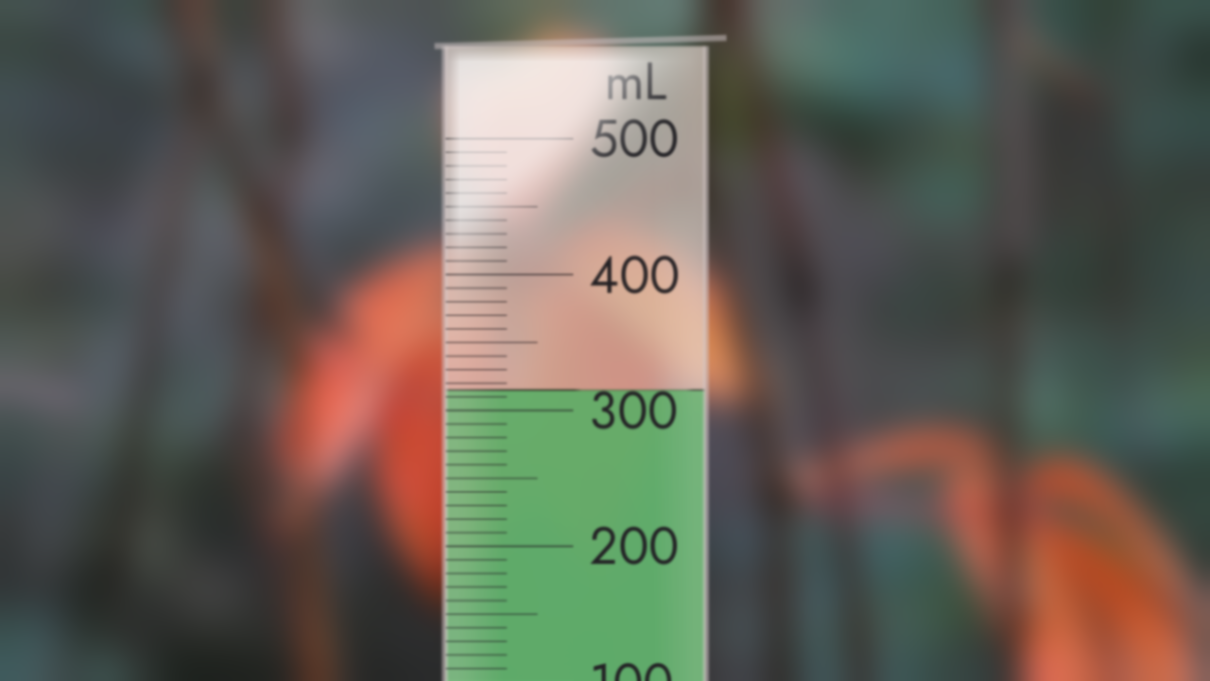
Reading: 315 mL
